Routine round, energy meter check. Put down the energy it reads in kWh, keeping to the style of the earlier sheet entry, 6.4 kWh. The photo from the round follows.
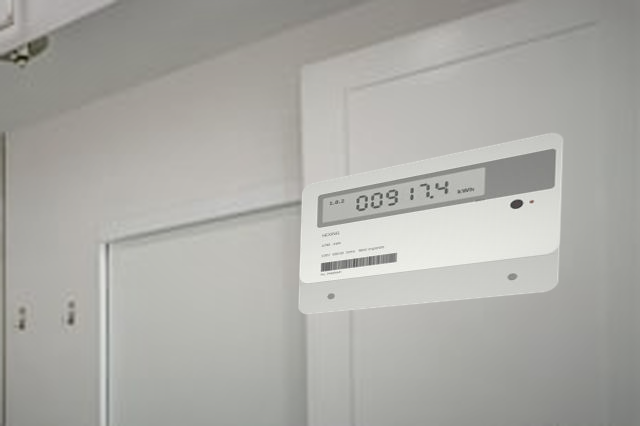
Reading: 917.4 kWh
